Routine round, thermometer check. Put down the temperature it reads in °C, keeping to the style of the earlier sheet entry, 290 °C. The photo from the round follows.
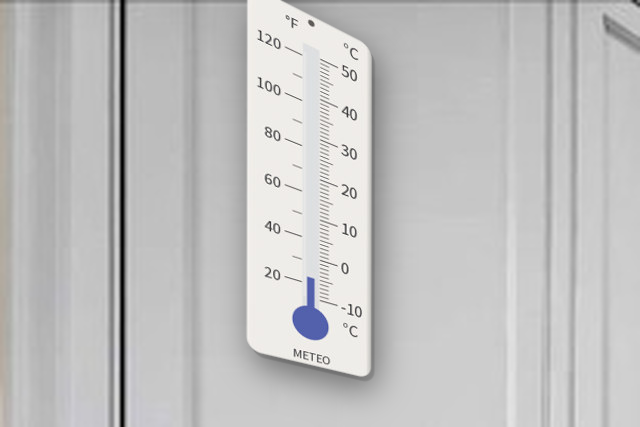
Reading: -5 °C
